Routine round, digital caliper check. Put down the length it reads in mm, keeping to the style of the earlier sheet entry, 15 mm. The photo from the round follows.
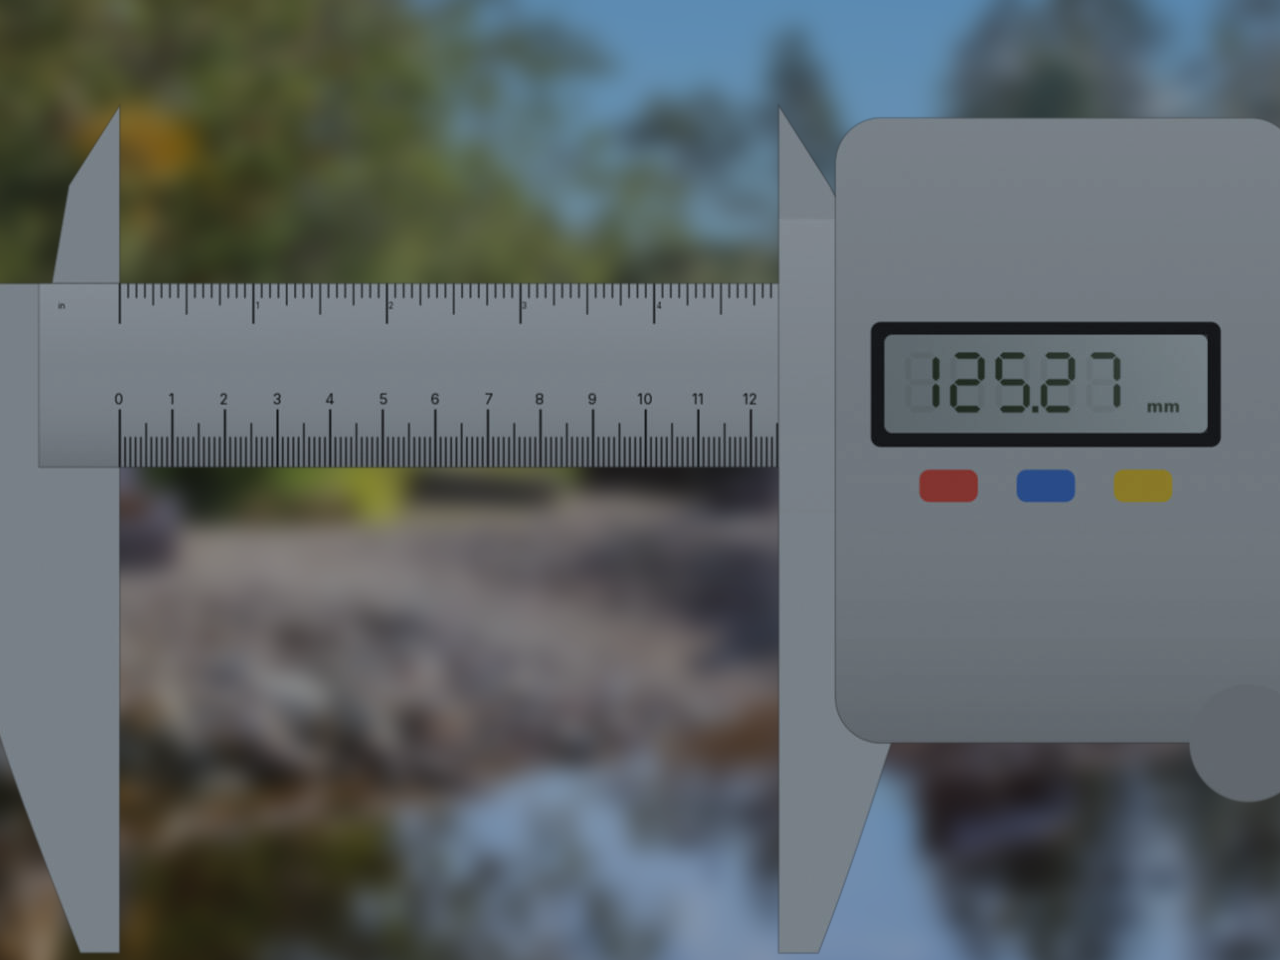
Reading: 125.27 mm
